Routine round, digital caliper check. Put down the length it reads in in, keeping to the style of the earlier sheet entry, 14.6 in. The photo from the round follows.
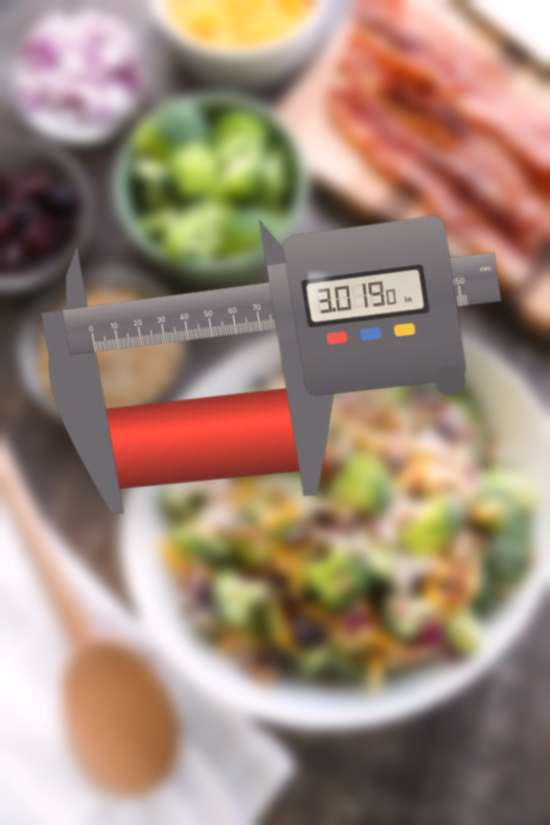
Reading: 3.0190 in
